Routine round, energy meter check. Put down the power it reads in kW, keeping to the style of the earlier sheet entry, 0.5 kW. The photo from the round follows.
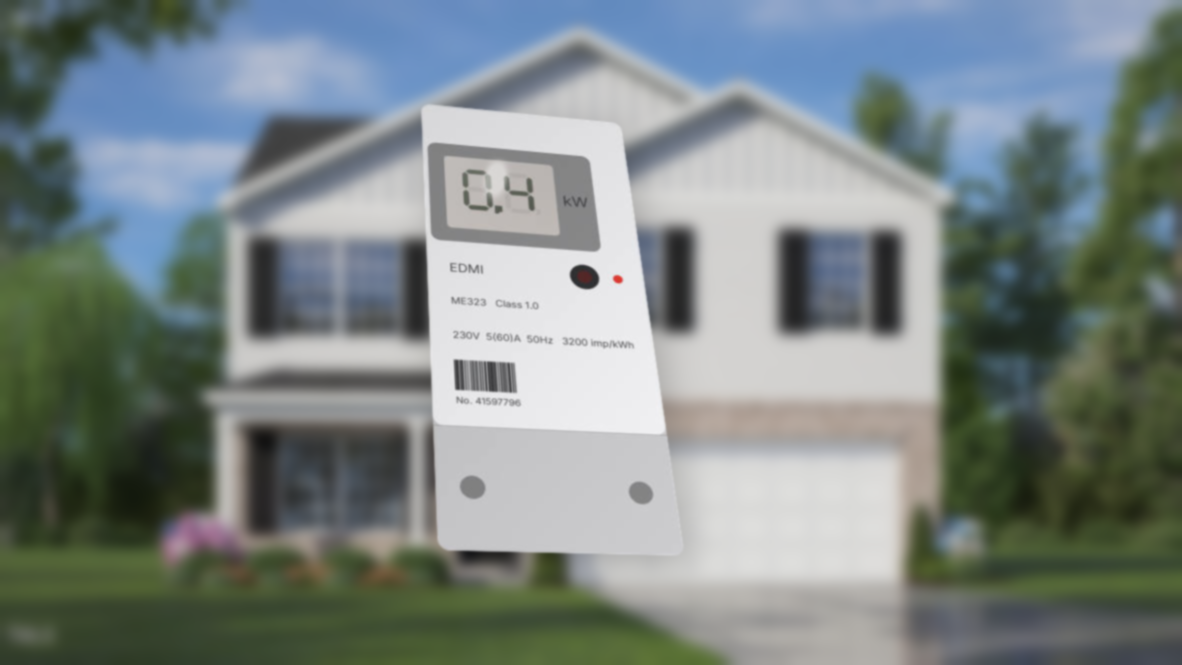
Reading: 0.4 kW
